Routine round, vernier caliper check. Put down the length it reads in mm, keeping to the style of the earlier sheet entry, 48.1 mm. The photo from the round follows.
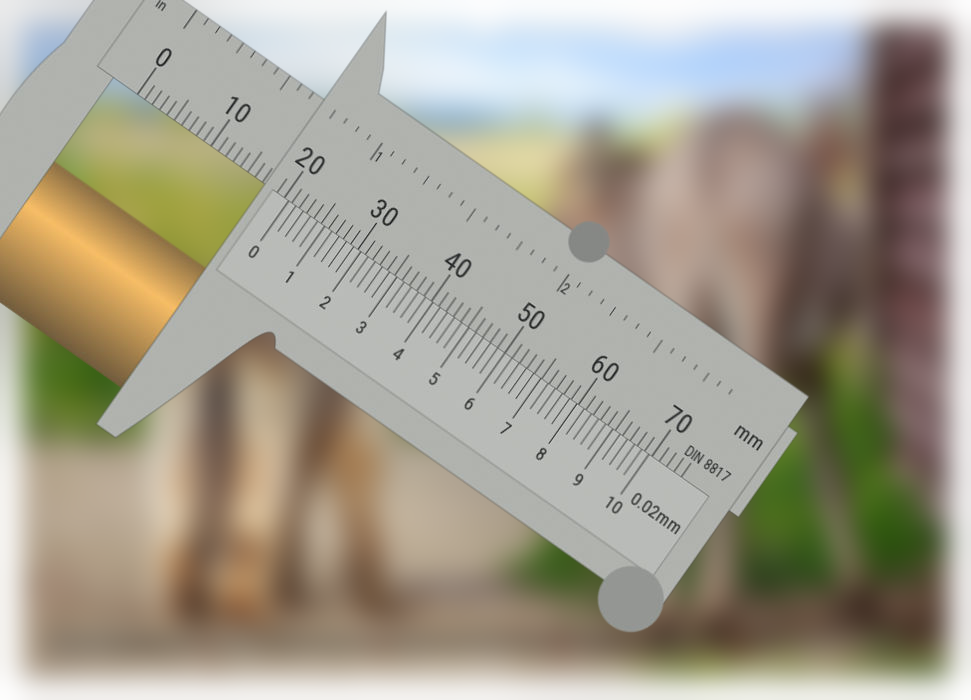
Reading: 20.6 mm
